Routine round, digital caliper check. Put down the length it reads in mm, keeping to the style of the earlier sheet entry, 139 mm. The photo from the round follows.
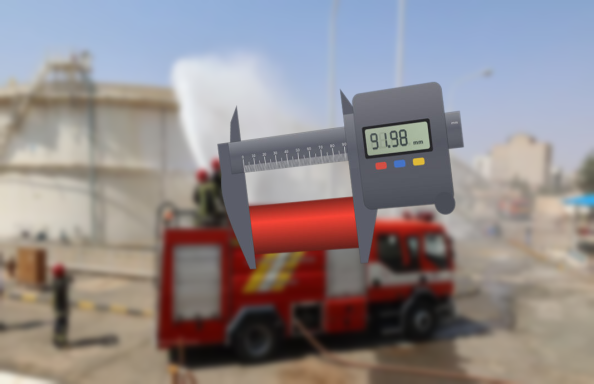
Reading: 91.98 mm
